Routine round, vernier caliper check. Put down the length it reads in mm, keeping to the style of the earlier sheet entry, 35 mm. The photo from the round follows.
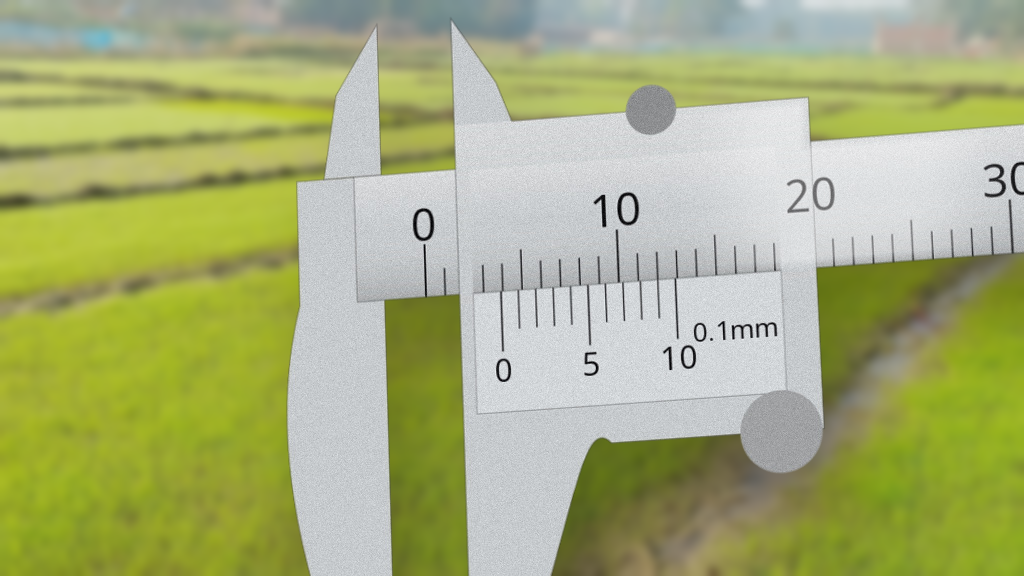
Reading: 3.9 mm
